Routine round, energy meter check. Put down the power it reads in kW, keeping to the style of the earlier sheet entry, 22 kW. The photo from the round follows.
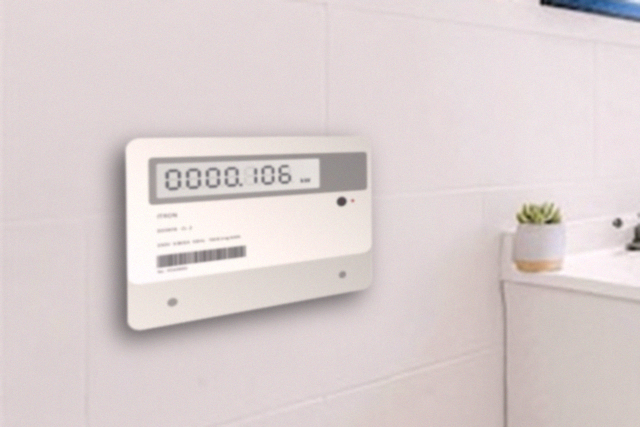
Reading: 0.106 kW
